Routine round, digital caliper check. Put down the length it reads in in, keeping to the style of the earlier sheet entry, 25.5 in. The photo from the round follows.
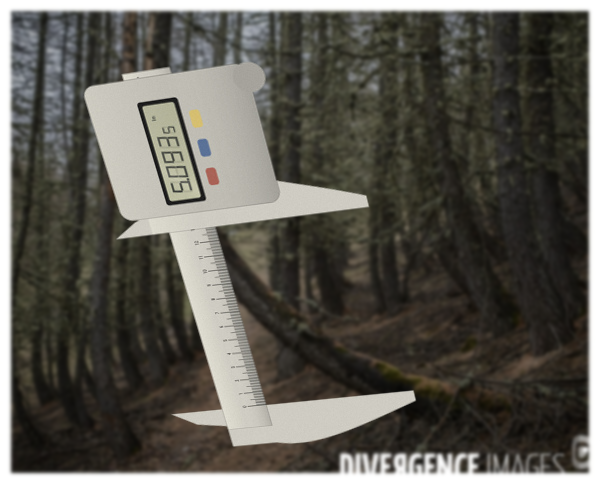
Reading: 5.0935 in
